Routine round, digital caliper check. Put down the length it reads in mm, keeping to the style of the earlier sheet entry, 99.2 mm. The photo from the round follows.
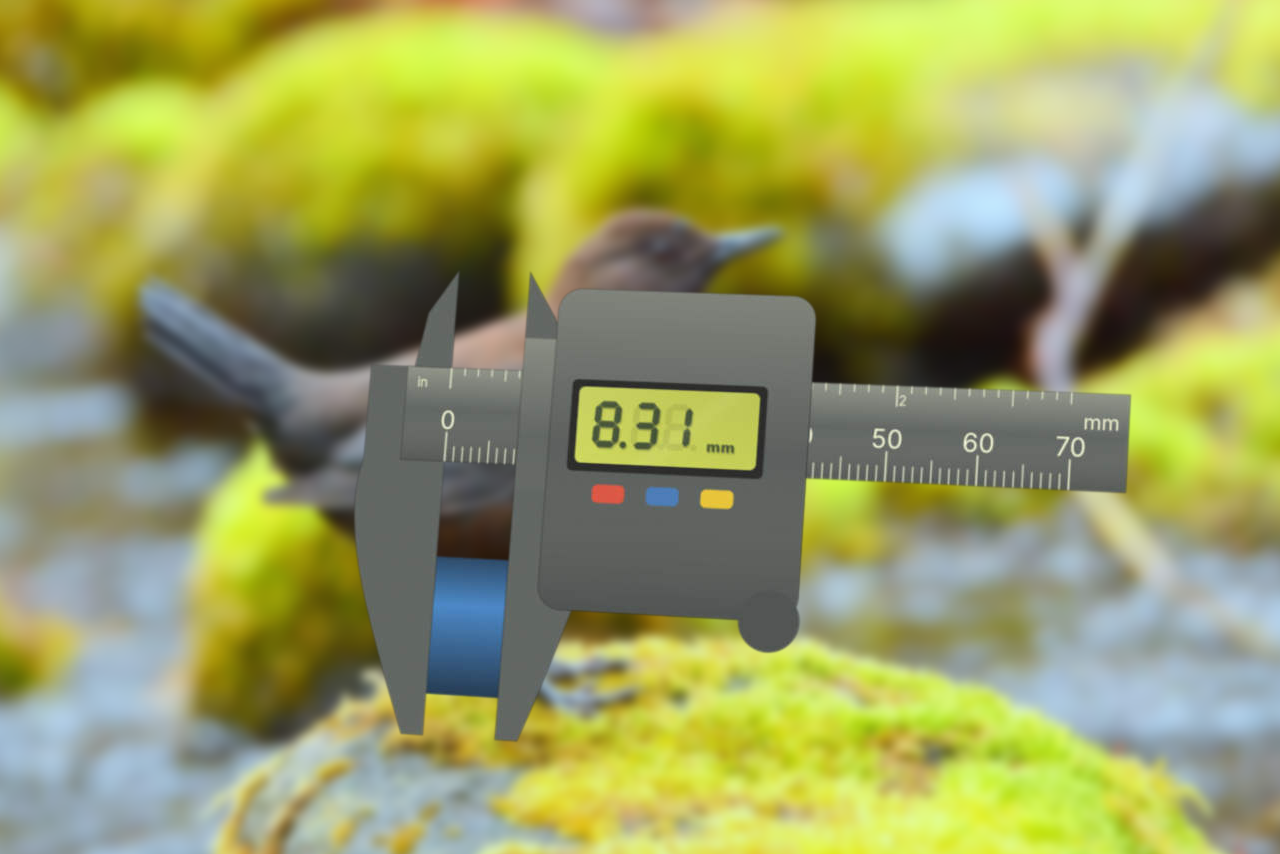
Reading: 8.31 mm
